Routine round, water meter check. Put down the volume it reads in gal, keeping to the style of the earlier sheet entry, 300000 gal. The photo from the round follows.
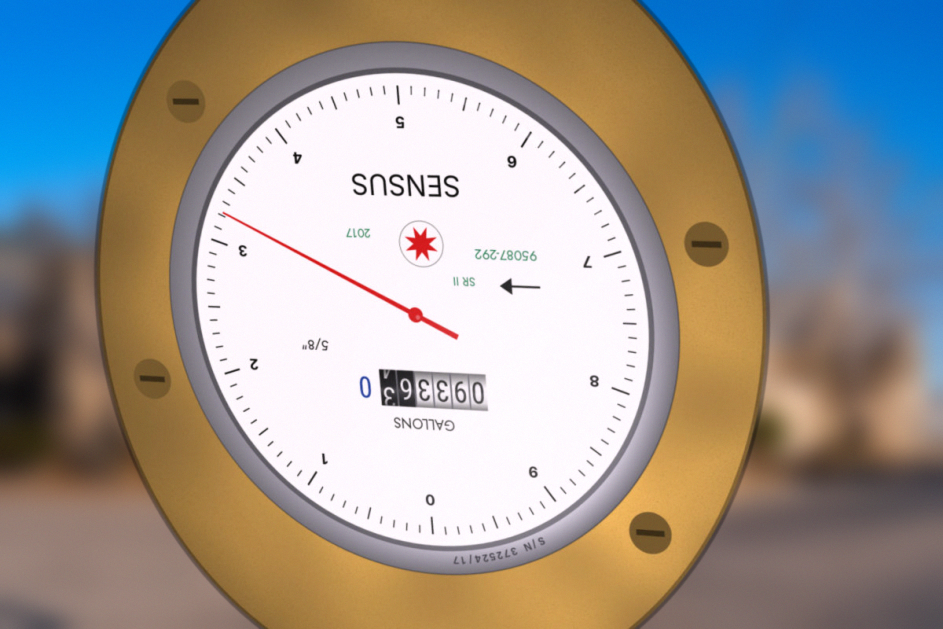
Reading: 933633.2 gal
